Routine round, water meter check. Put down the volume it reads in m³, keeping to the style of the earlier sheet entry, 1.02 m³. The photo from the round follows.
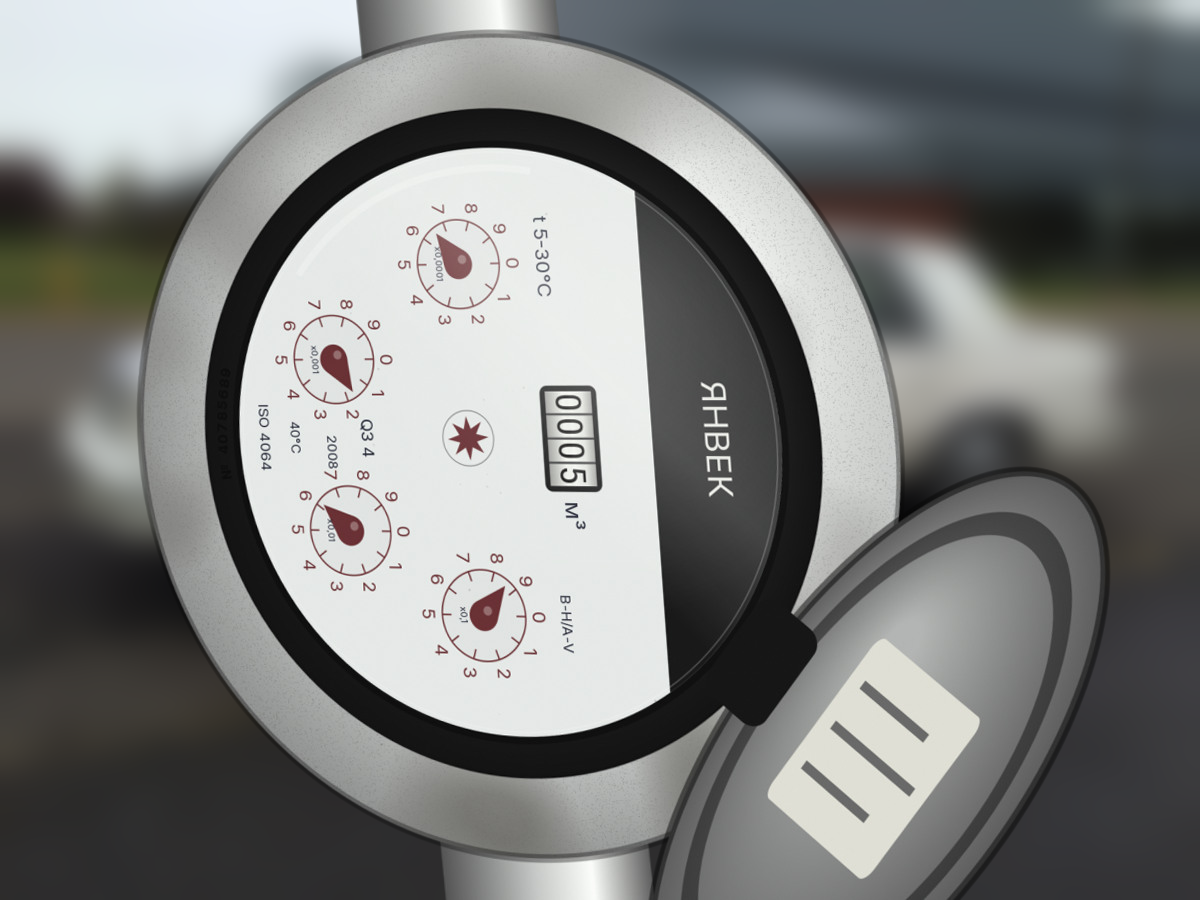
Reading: 5.8616 m³
